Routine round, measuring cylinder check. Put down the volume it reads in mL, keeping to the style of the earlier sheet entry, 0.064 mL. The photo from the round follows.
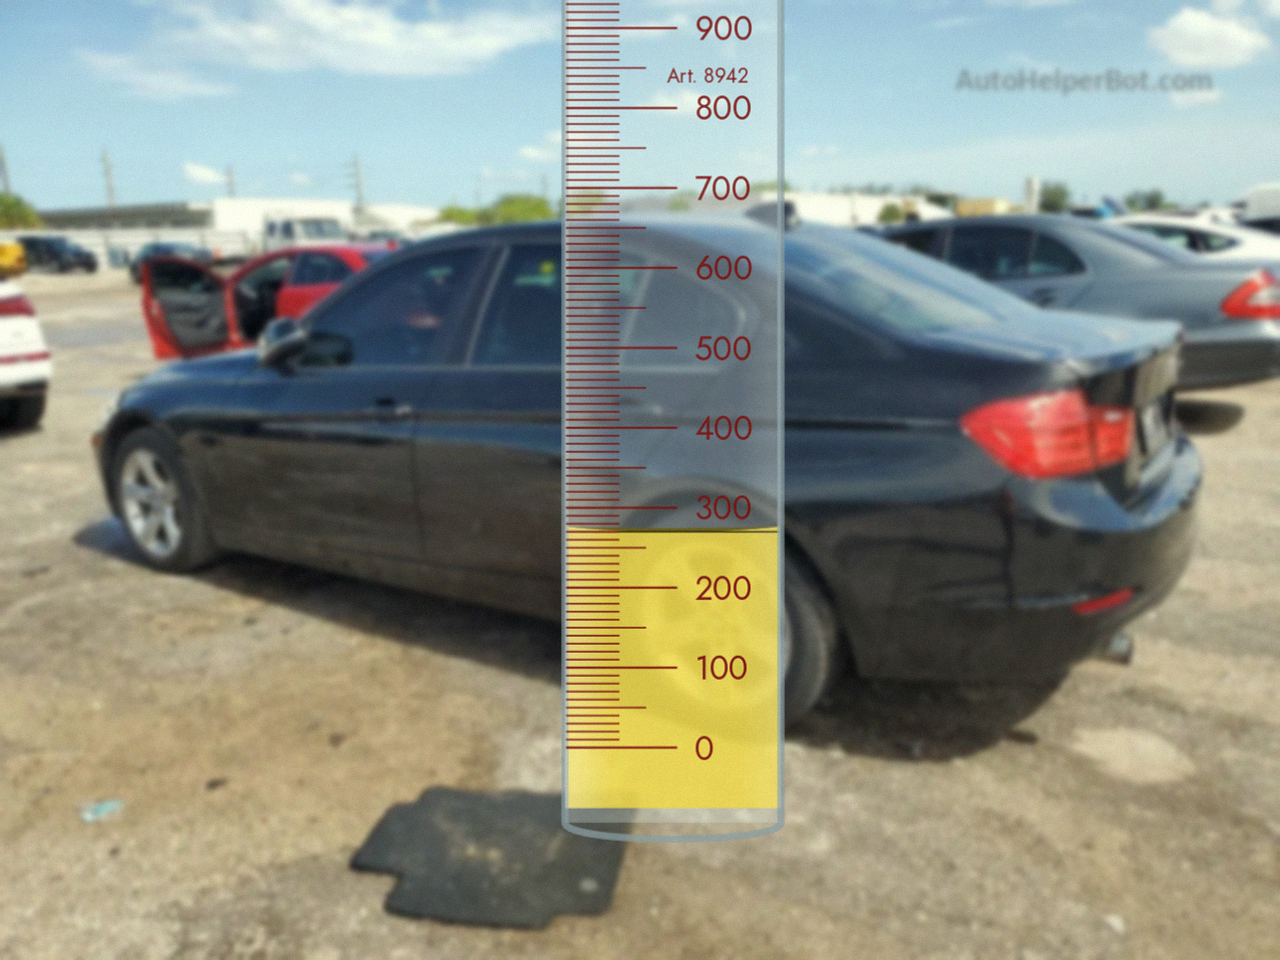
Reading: 270 mL
